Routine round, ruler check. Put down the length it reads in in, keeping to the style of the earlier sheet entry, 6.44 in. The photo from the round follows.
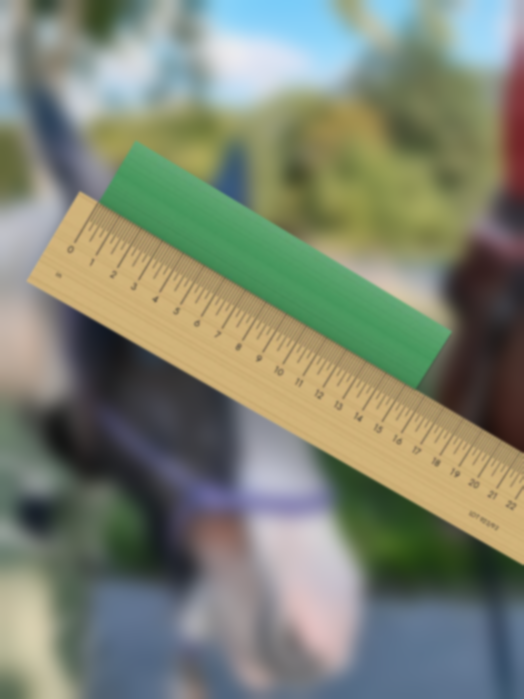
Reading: 15.5 in
